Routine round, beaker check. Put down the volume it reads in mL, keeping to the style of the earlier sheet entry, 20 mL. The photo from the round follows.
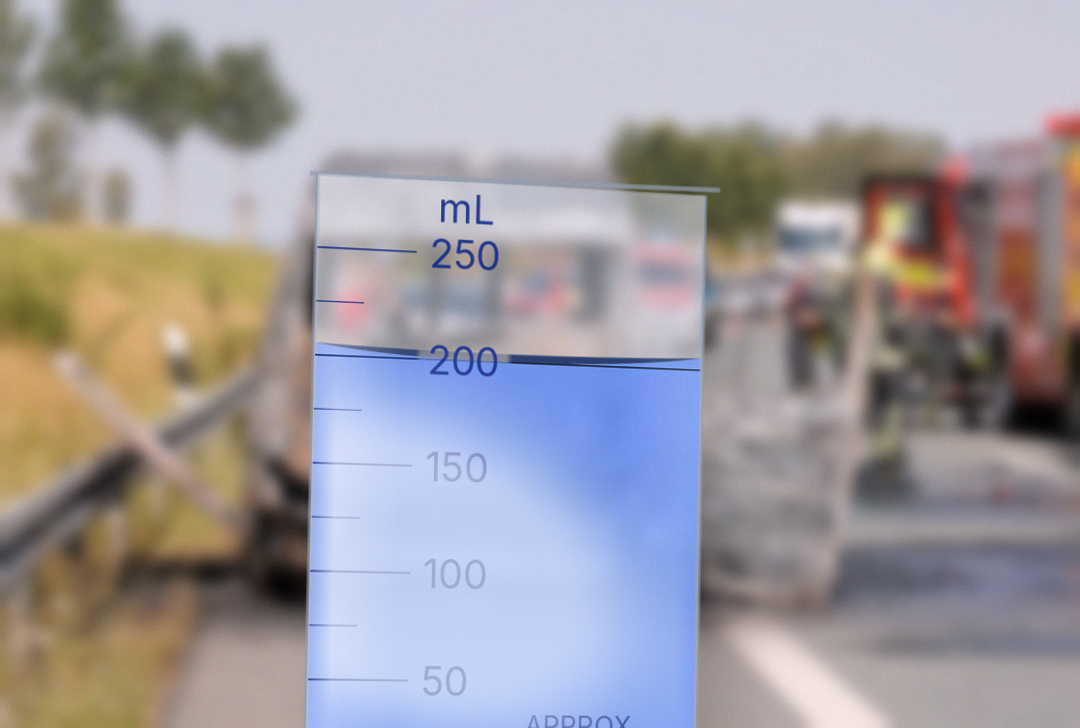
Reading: 200 mL
